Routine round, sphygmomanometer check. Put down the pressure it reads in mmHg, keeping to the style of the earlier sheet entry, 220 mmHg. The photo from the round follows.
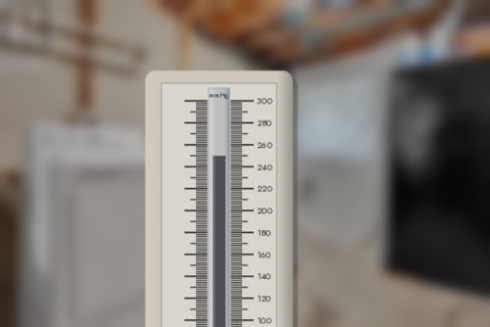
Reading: 250 mmHg
